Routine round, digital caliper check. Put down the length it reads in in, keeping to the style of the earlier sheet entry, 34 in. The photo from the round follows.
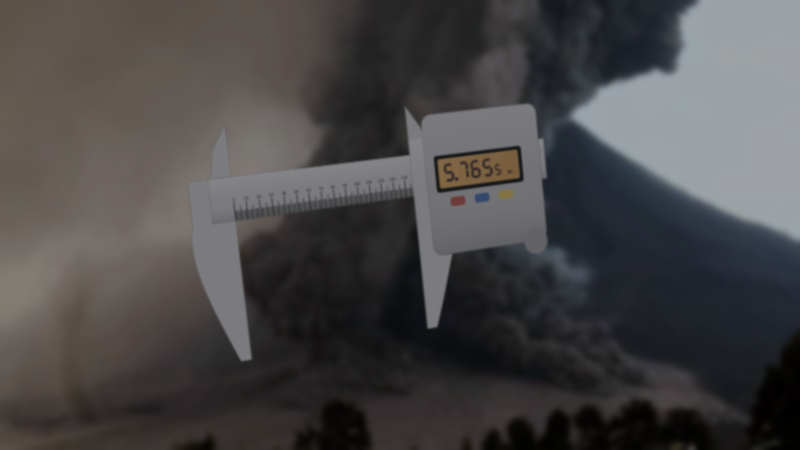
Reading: 5.7655 in
